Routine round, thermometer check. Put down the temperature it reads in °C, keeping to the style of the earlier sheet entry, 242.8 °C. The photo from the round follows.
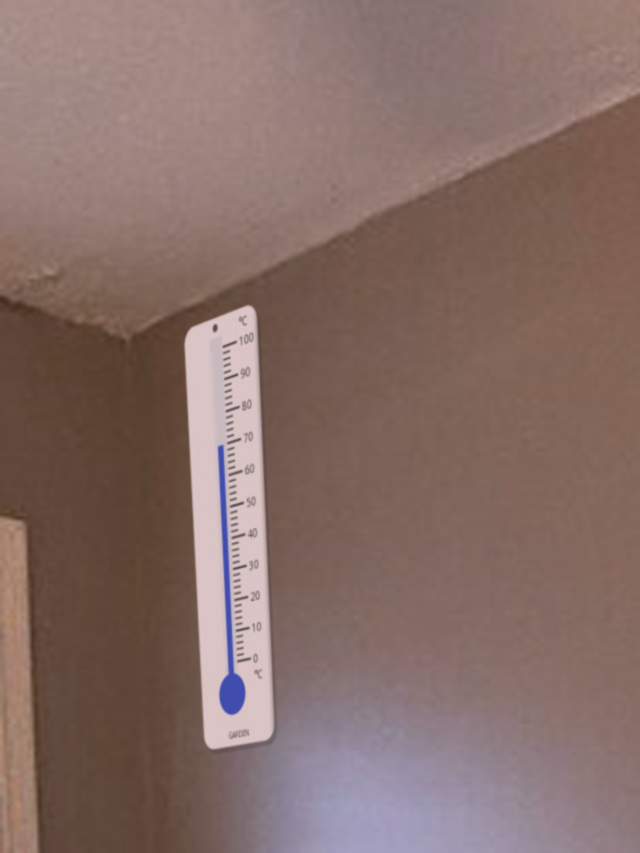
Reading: 70 °C
